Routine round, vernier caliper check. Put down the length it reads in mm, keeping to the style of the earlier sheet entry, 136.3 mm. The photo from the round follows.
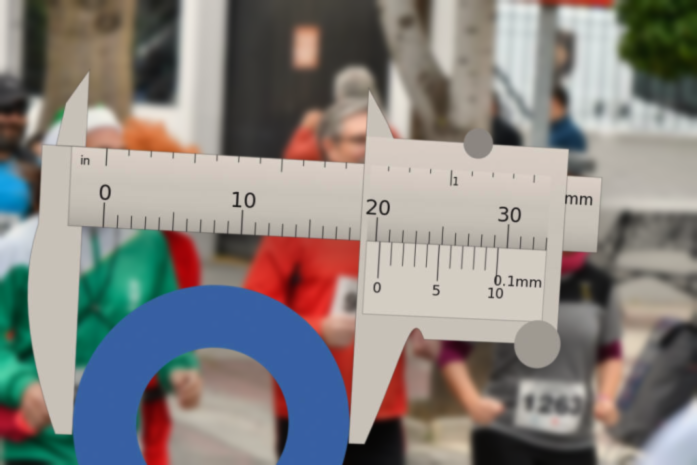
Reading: 20.3 mm
